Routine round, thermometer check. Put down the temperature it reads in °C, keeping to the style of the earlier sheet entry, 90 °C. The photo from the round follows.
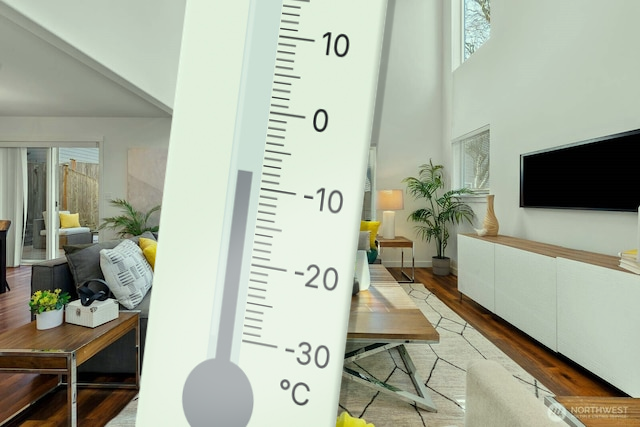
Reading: -8 °C
